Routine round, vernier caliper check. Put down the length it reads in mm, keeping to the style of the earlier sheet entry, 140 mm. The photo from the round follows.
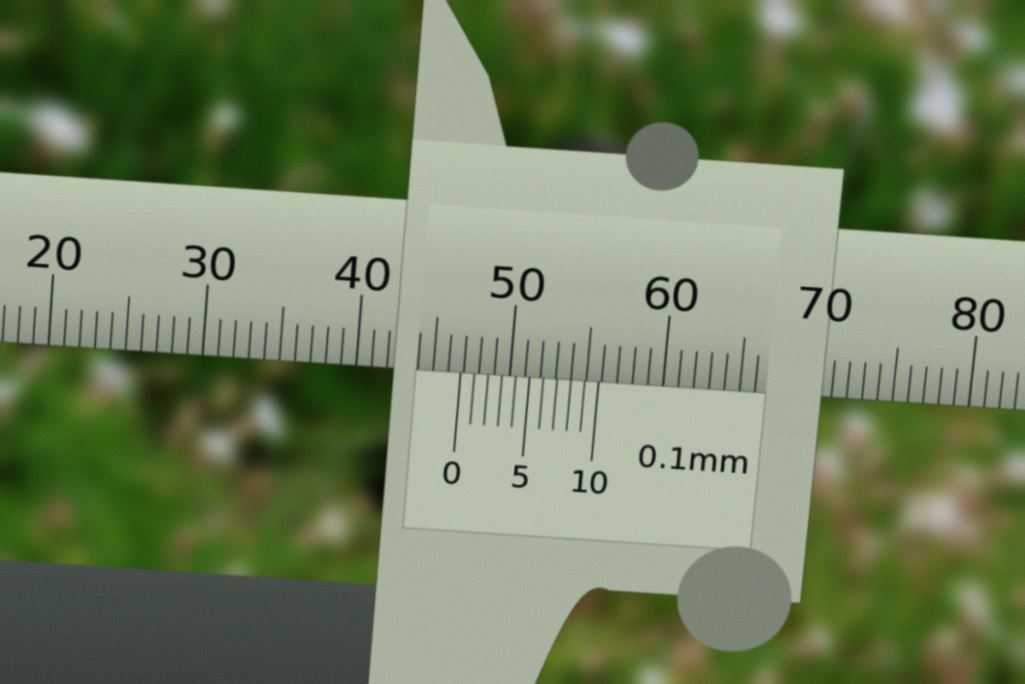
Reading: 46.8 mm
